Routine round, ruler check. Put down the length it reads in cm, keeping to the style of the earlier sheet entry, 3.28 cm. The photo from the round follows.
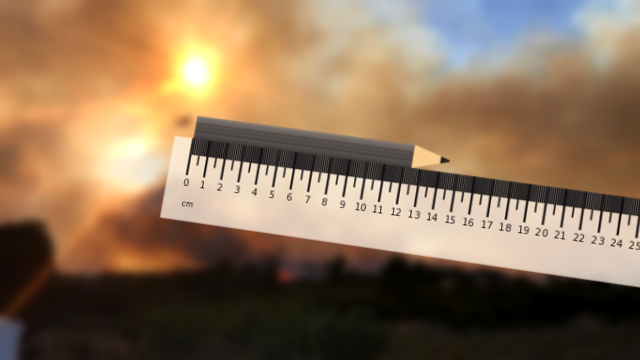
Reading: 14.5 cm
